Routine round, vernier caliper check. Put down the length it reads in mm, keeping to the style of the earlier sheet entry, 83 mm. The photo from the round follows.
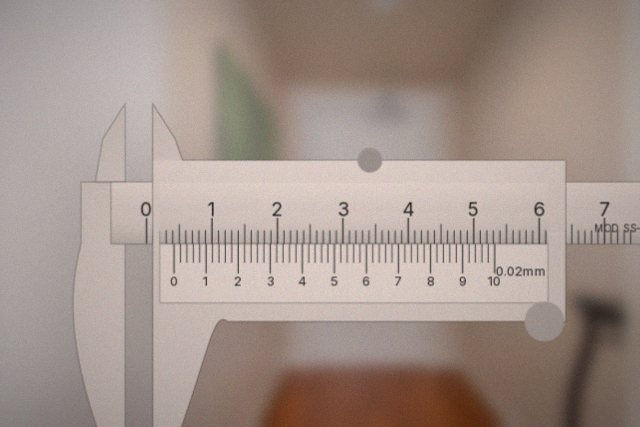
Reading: 4.2 mm
